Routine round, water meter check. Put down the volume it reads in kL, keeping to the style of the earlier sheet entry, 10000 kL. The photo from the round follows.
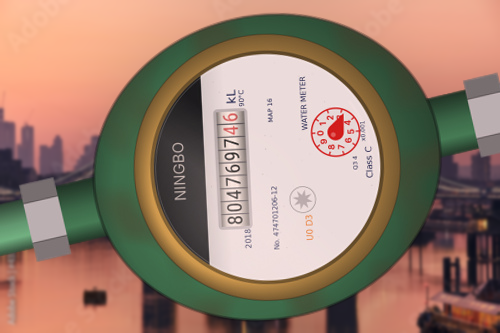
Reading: 8047697.463 kL
